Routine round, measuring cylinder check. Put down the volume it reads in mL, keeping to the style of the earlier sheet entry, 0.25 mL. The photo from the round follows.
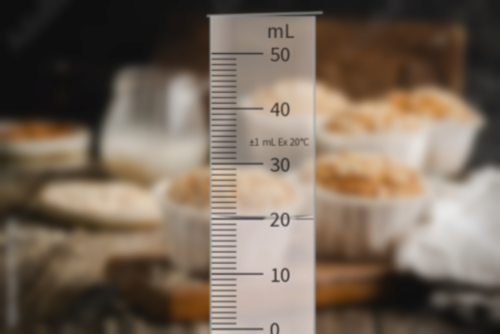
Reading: 20 mL
